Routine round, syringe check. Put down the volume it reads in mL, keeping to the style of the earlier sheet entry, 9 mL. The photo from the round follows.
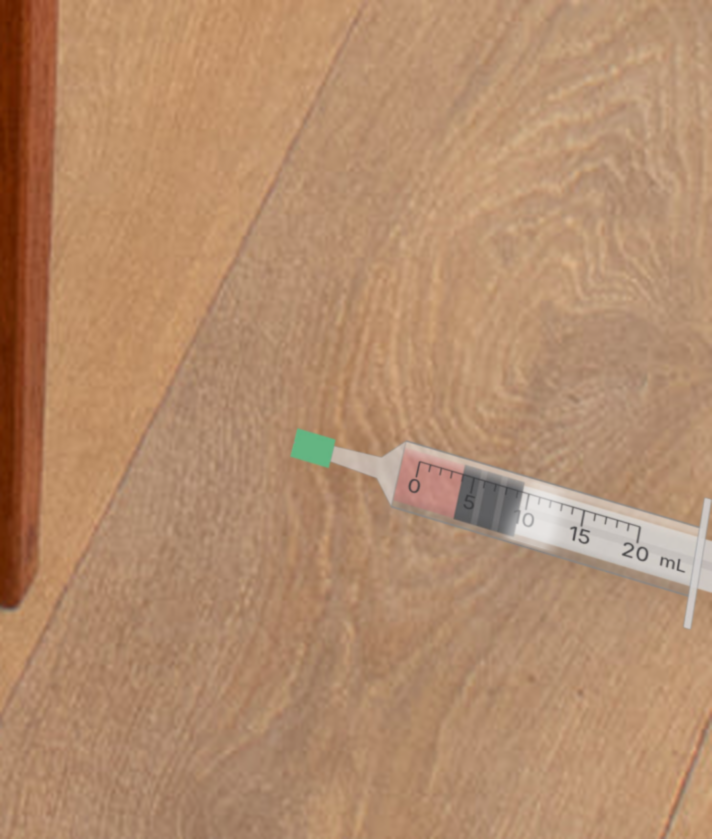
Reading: 4 mL
